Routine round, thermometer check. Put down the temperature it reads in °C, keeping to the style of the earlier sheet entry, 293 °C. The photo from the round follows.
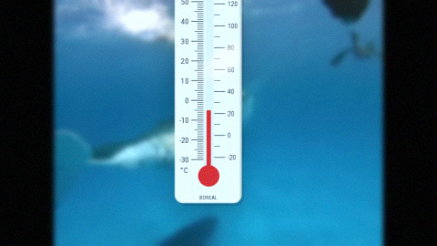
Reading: -5 °C
